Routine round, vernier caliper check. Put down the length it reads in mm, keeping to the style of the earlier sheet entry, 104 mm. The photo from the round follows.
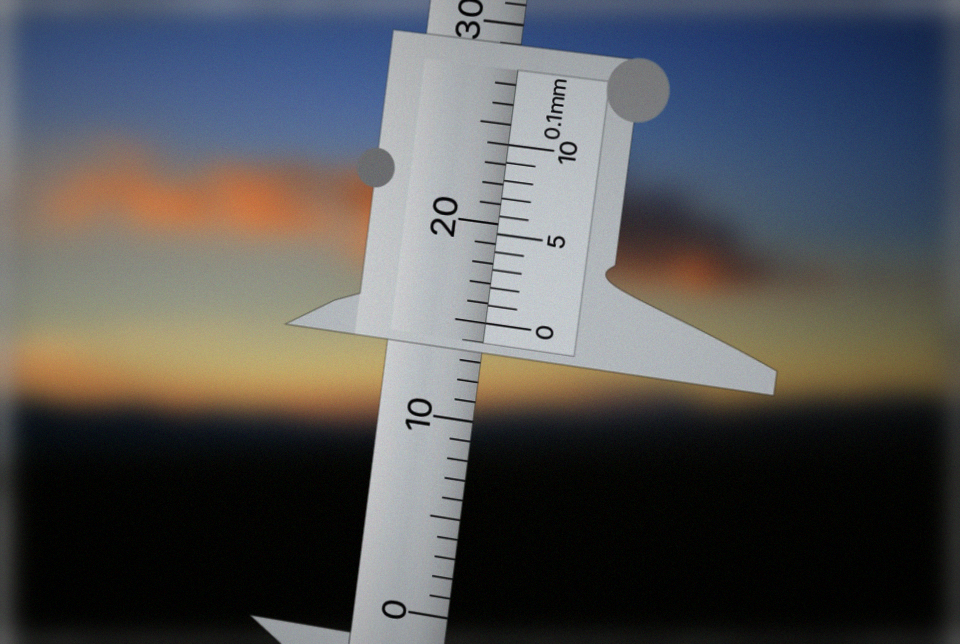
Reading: 15.0 mm
